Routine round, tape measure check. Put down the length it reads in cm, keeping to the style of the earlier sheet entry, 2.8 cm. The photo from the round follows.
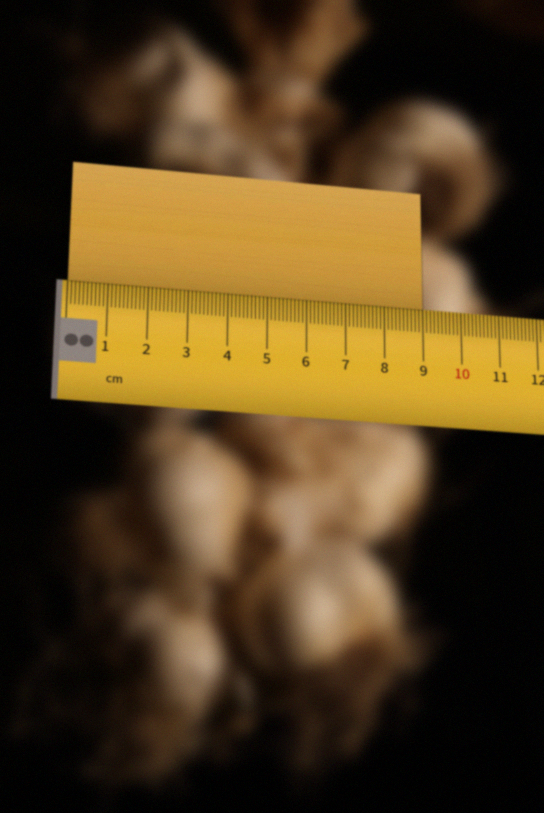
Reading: 9 cm
